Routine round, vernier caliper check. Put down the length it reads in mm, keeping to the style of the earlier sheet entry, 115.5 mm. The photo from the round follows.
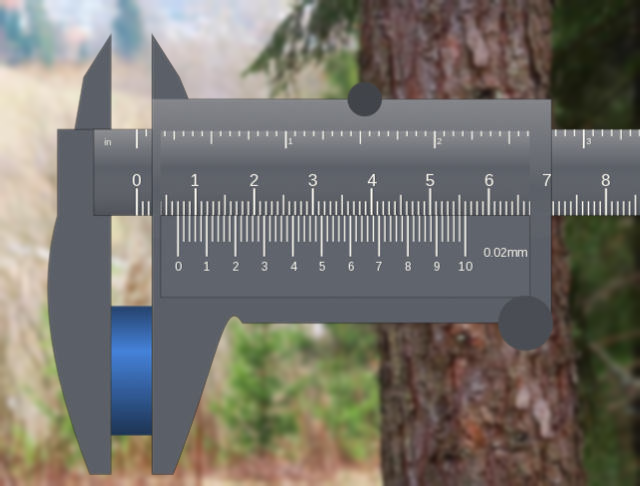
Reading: 7.0 mm
